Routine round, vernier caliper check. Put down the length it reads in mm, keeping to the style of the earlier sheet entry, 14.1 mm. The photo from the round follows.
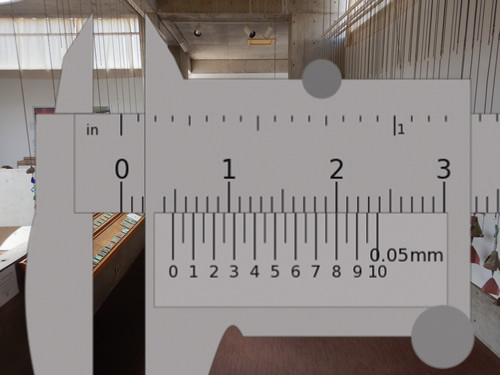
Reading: 4.8 mm
